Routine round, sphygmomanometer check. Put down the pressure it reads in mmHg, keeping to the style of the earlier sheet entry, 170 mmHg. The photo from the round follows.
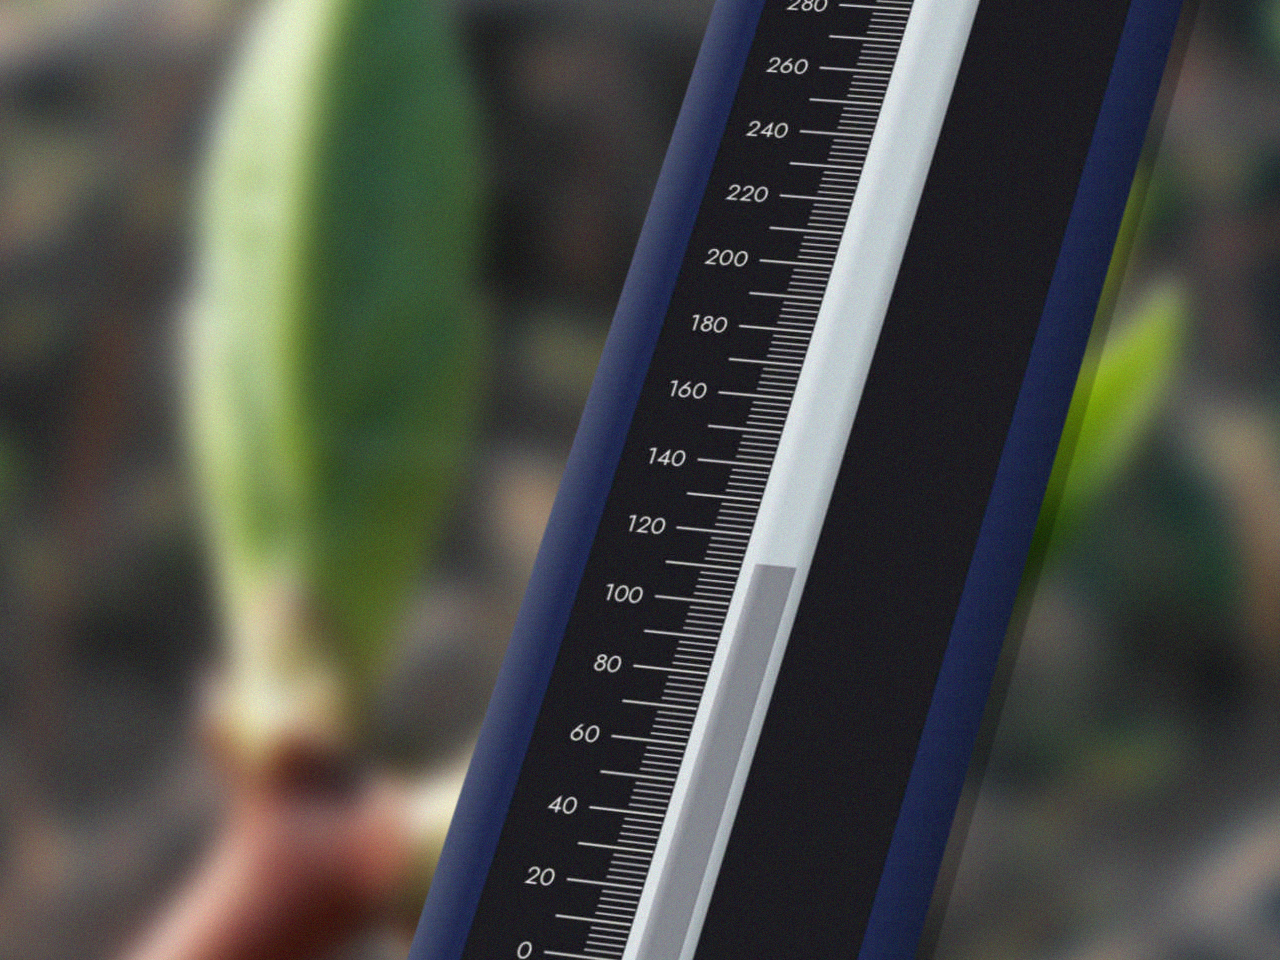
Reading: 112 mmHg
